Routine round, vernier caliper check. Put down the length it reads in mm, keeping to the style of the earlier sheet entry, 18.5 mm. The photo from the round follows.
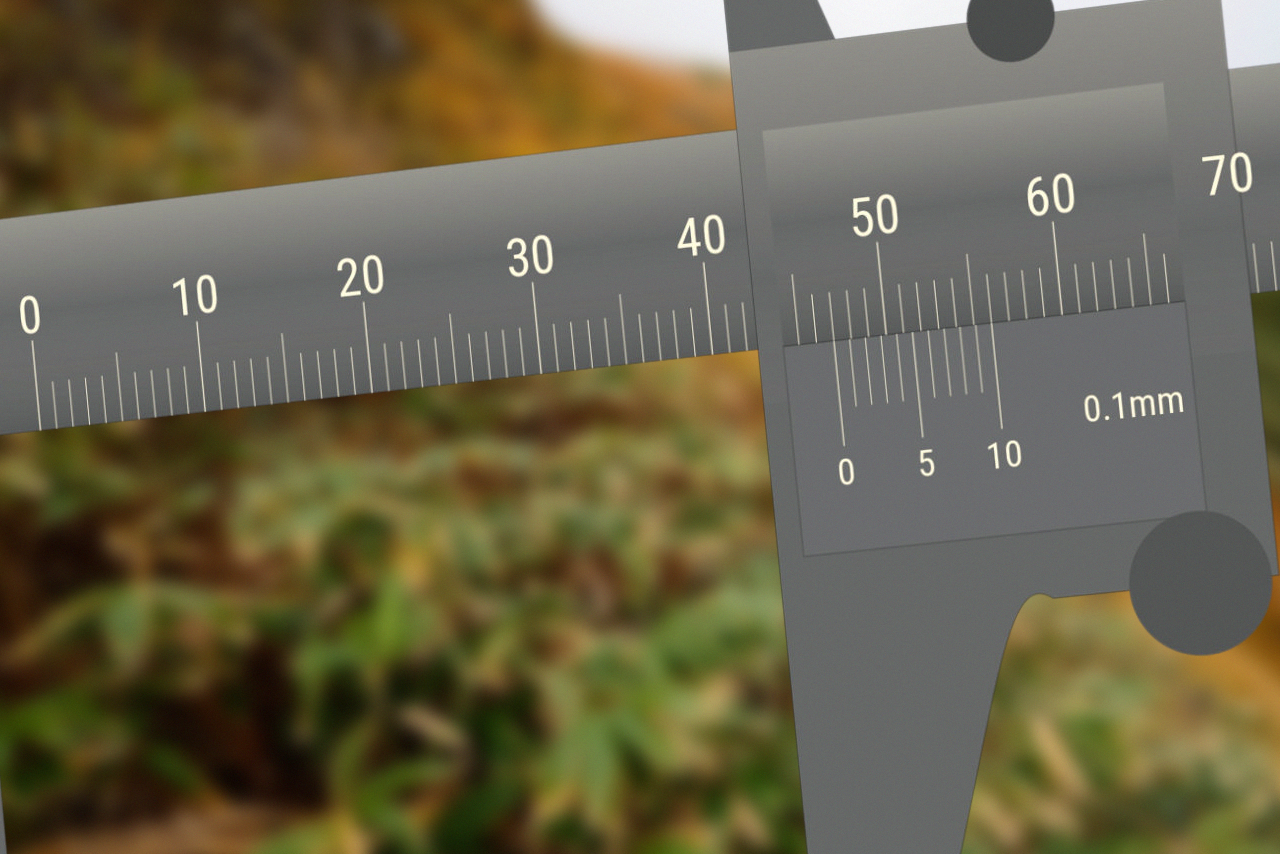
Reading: 47.0 mm
